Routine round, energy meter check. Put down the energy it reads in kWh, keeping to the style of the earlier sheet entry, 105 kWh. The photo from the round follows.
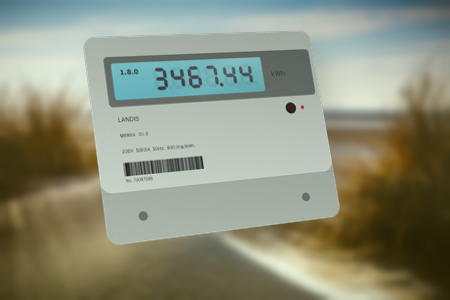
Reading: 3467.44 kWh
